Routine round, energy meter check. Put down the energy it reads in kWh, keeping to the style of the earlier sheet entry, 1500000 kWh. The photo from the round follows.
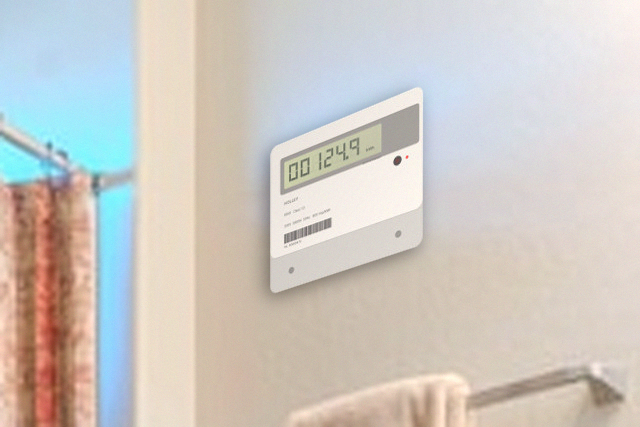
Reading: 124.9 kWh
